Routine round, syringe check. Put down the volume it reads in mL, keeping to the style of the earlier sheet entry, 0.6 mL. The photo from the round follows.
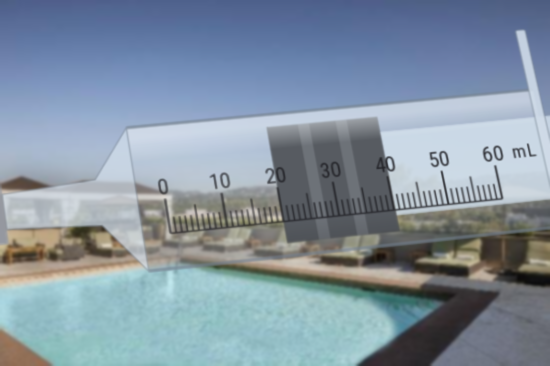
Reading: 20 mL
